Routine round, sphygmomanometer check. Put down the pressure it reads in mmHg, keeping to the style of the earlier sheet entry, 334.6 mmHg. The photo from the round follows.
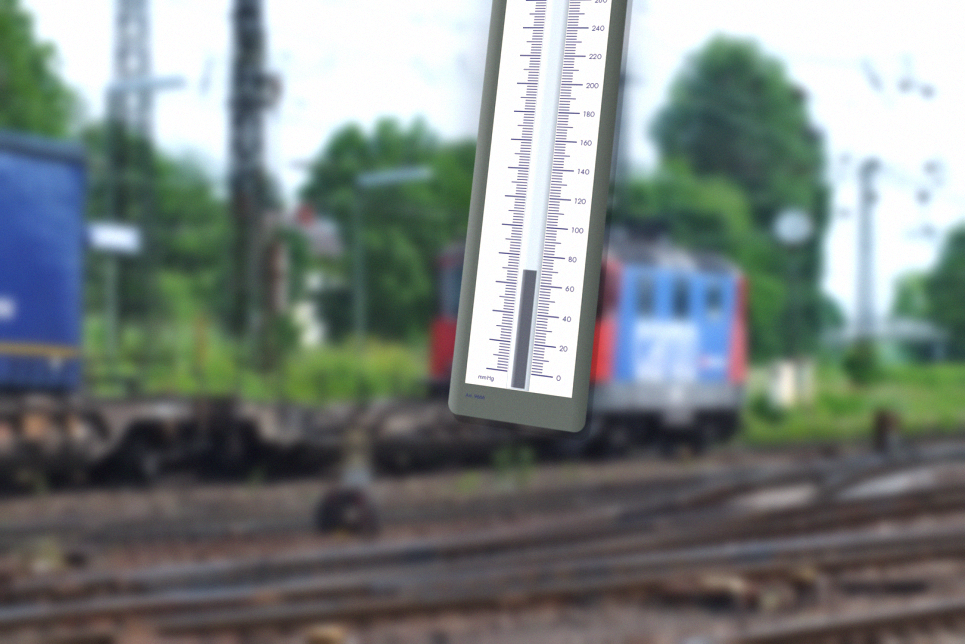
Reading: 70 mmHg
